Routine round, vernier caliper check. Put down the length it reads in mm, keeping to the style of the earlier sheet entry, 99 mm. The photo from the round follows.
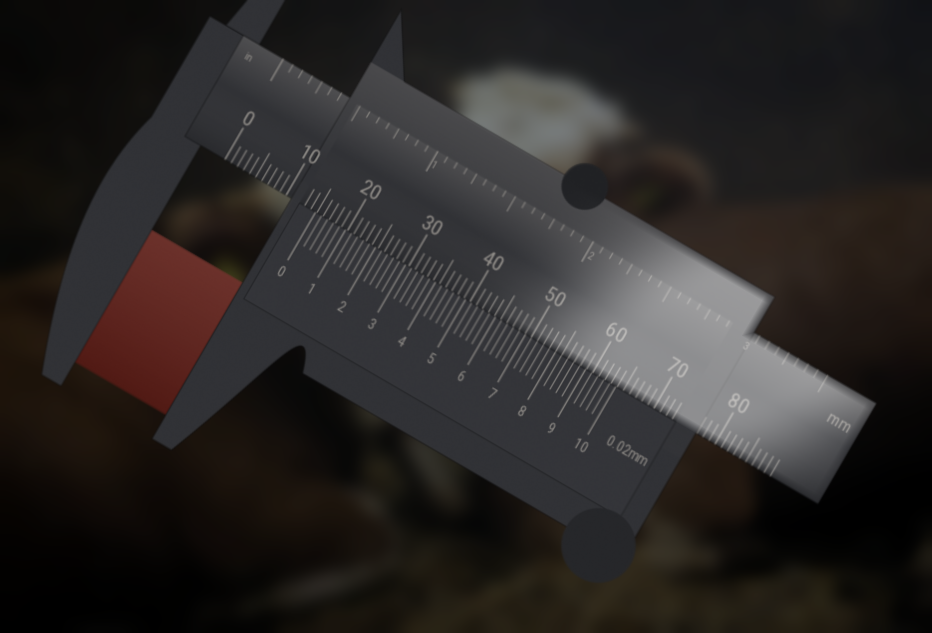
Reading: 14.8 mm
